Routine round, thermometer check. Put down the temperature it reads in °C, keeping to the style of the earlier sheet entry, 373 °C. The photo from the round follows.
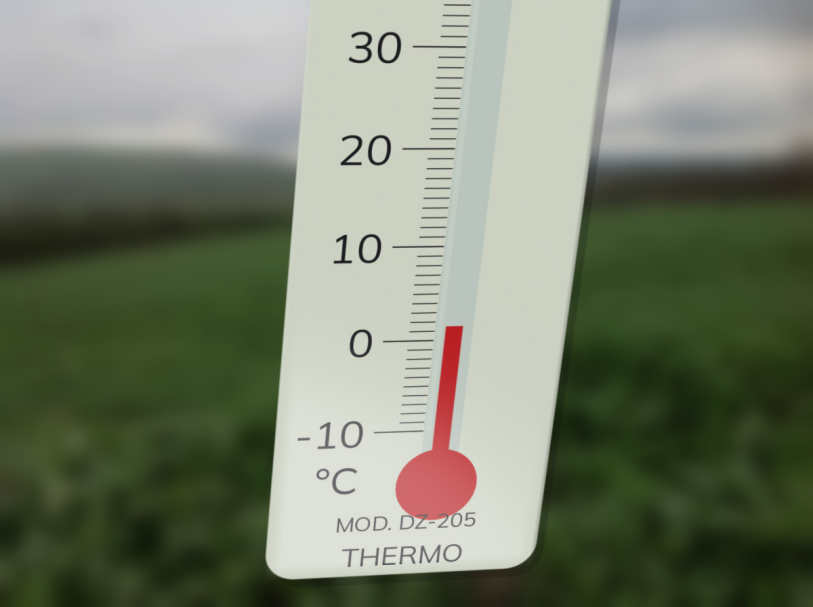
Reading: 1.5 °C
